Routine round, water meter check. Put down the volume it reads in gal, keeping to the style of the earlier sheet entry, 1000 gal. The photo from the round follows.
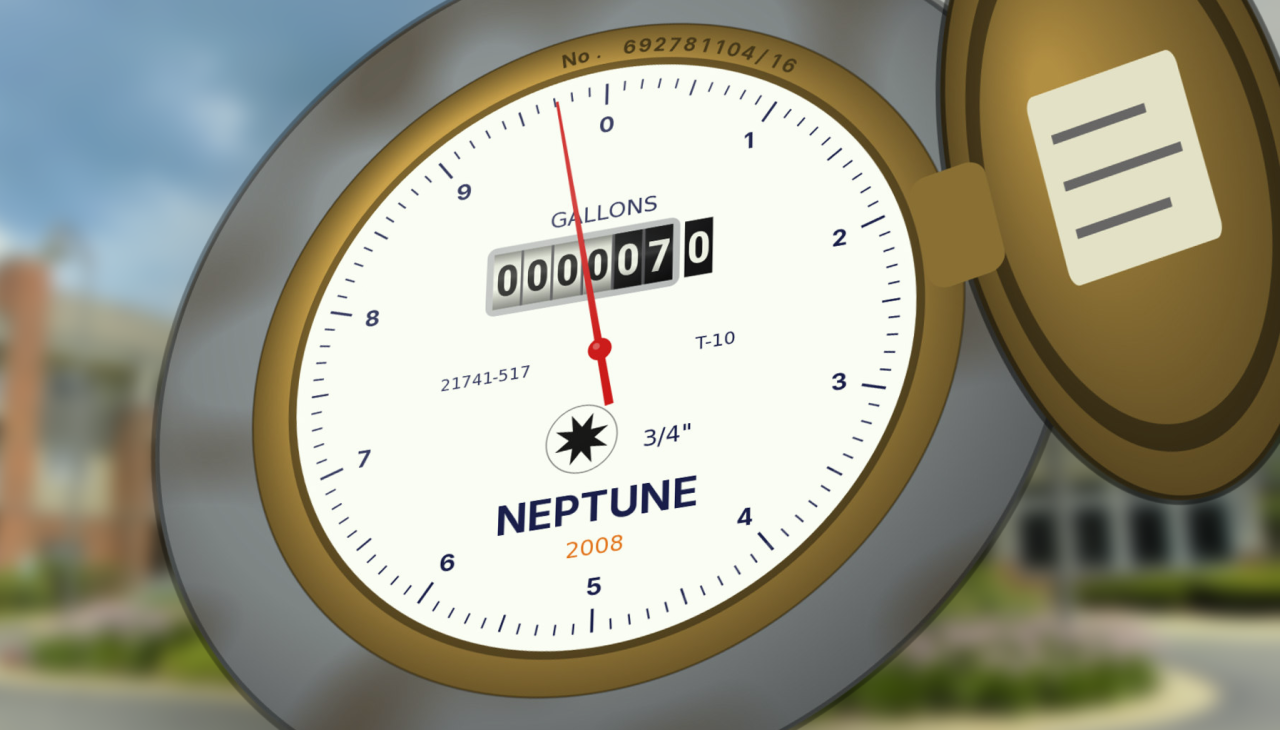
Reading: 69.7 gal
